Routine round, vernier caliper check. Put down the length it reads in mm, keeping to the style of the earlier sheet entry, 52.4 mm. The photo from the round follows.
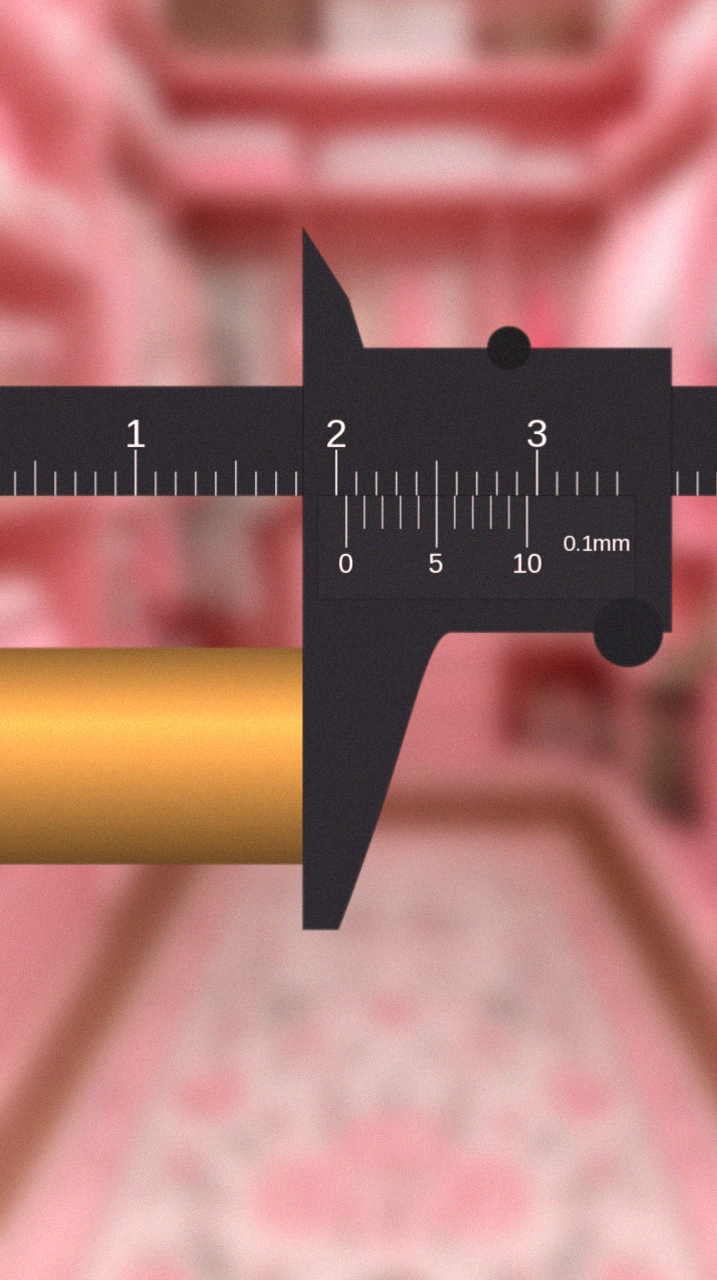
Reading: 20.5 mm
